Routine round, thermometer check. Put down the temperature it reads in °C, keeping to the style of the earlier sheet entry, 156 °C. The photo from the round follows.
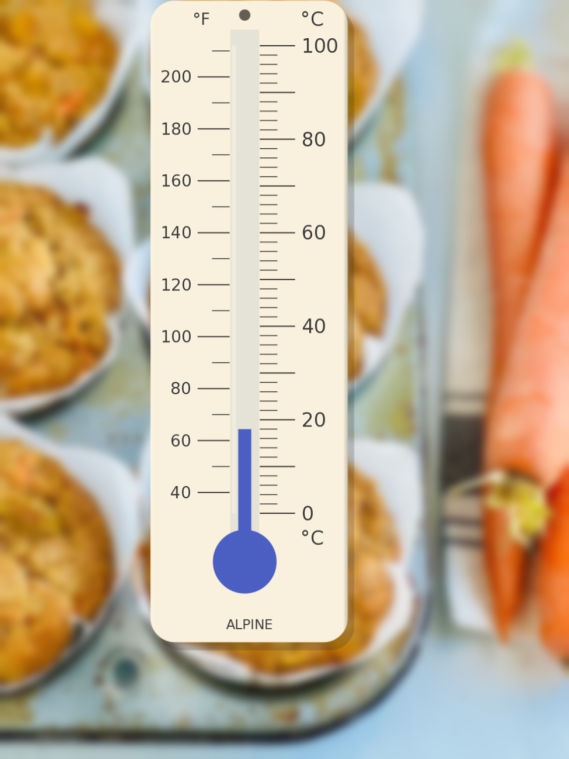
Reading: 18 °C
